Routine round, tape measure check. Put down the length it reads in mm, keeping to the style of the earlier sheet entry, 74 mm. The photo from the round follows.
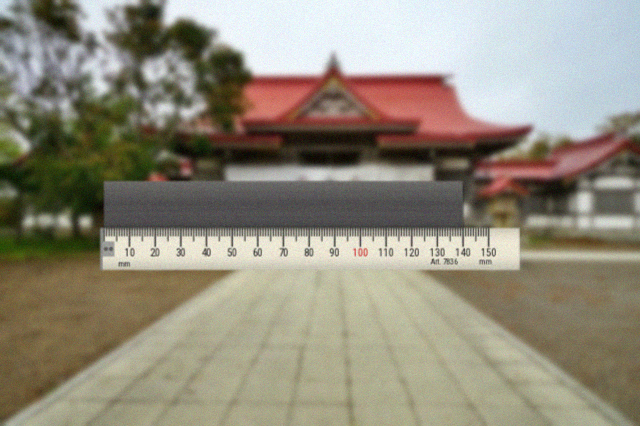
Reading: 140 mm
